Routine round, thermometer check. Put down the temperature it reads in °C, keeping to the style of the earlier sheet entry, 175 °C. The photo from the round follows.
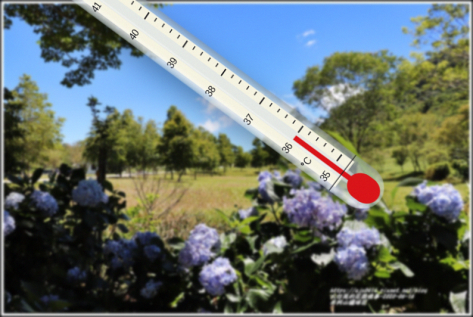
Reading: 36 °C
